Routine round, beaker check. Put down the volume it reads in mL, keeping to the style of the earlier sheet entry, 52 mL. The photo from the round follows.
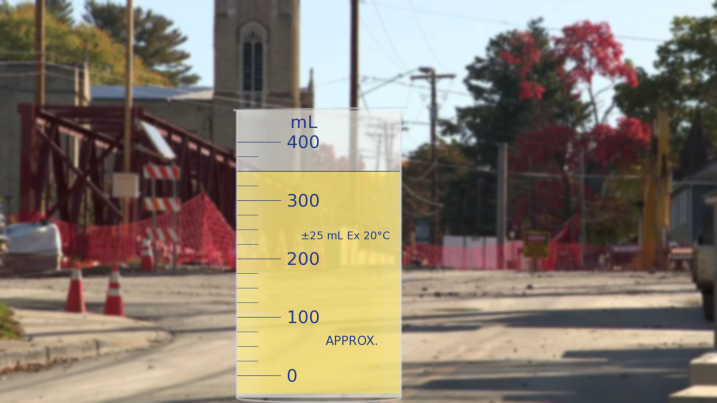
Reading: 350 mL
